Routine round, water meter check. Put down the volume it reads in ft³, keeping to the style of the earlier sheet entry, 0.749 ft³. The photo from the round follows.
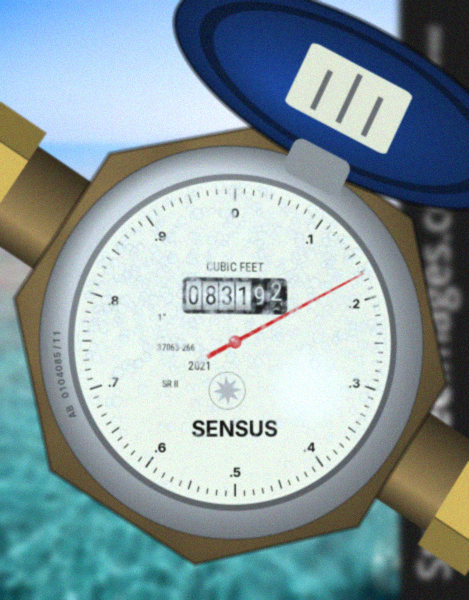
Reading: 83192.17 ft³
